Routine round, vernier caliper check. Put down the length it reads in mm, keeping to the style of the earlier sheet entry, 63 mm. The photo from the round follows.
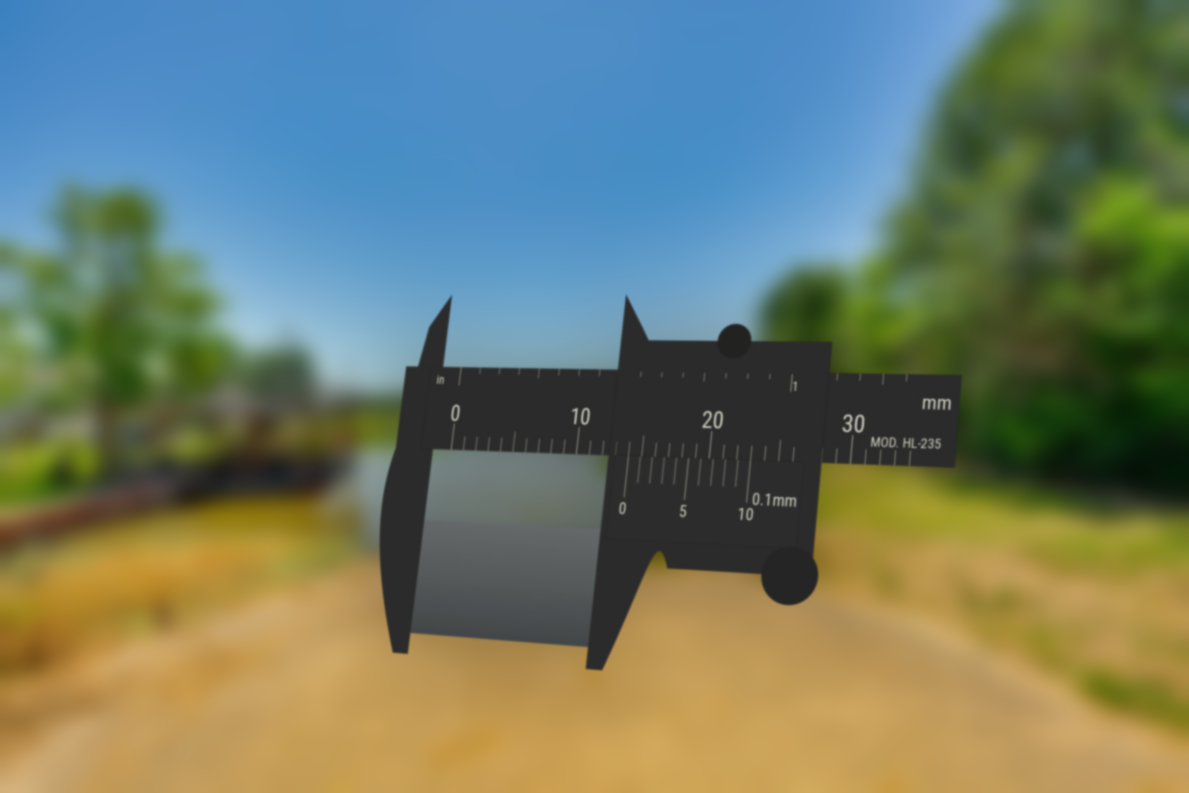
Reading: 14.0 mm
